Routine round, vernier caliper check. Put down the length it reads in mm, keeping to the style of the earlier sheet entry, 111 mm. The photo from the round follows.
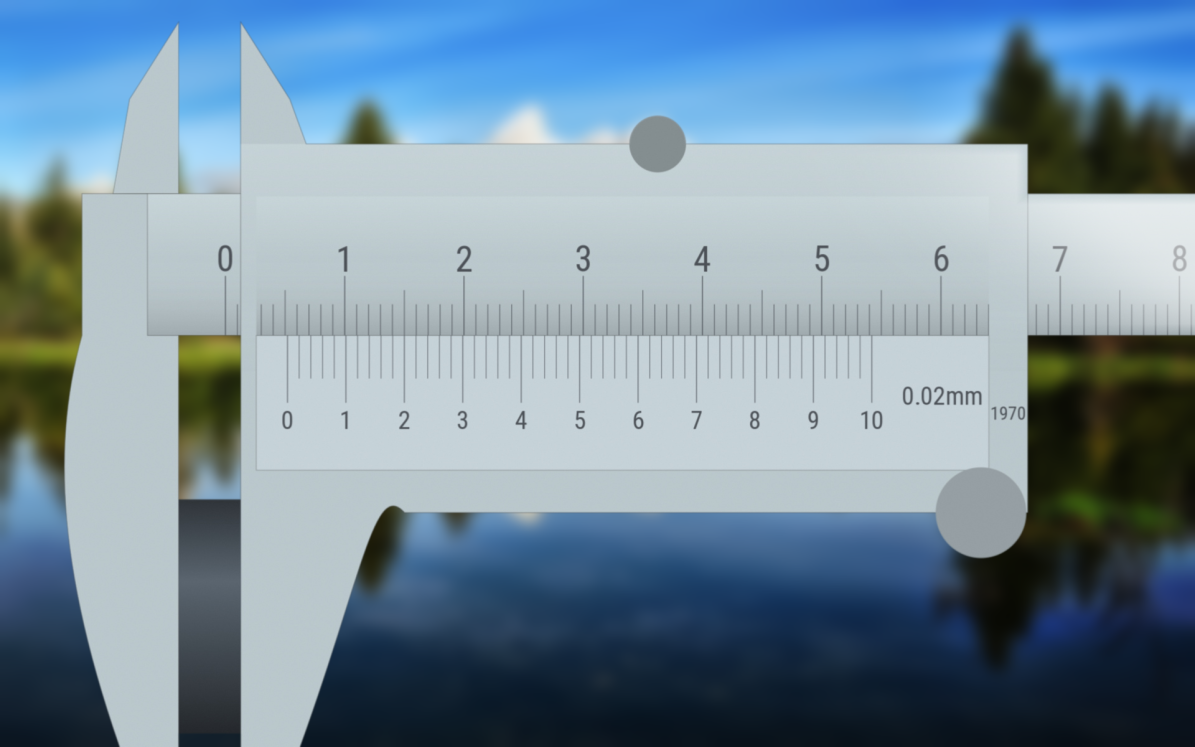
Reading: 5.2 mm
